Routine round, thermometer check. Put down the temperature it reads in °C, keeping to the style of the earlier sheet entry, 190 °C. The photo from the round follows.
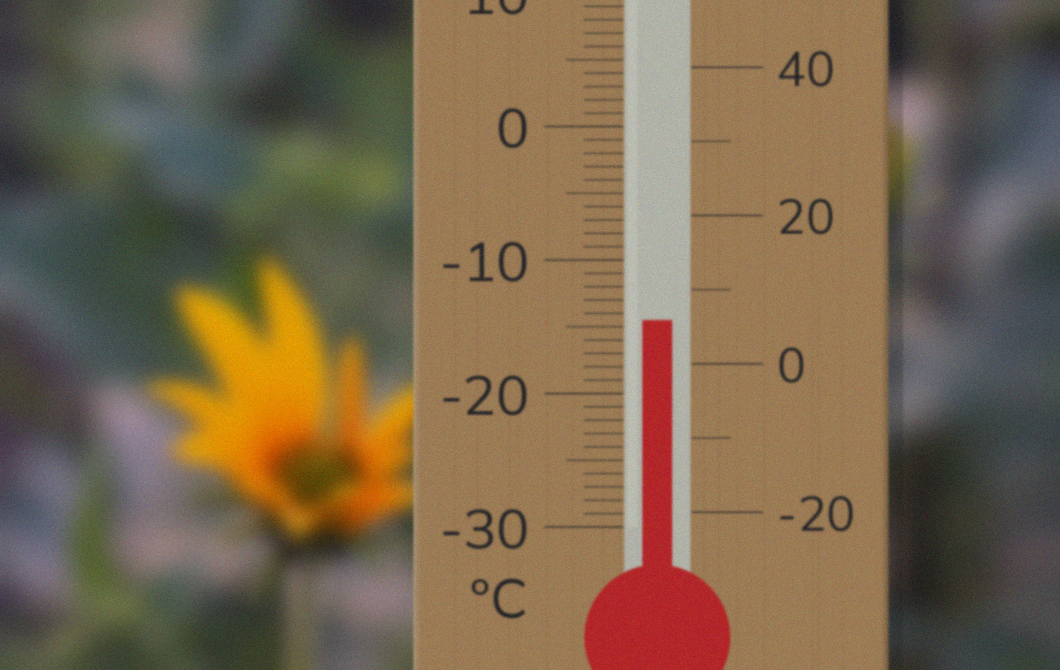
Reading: -14.5 °C
